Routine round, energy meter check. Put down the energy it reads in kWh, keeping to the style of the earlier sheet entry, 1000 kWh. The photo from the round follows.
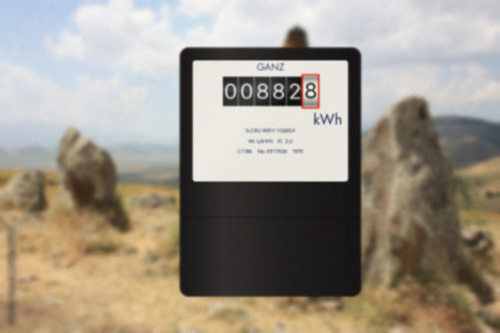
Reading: 882.8 kWh
